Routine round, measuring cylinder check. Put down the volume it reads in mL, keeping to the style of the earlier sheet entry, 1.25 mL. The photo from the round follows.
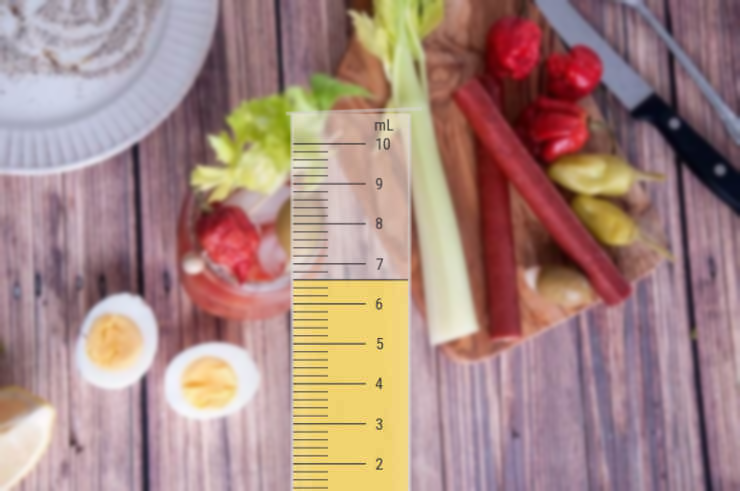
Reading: 6.6 mL
